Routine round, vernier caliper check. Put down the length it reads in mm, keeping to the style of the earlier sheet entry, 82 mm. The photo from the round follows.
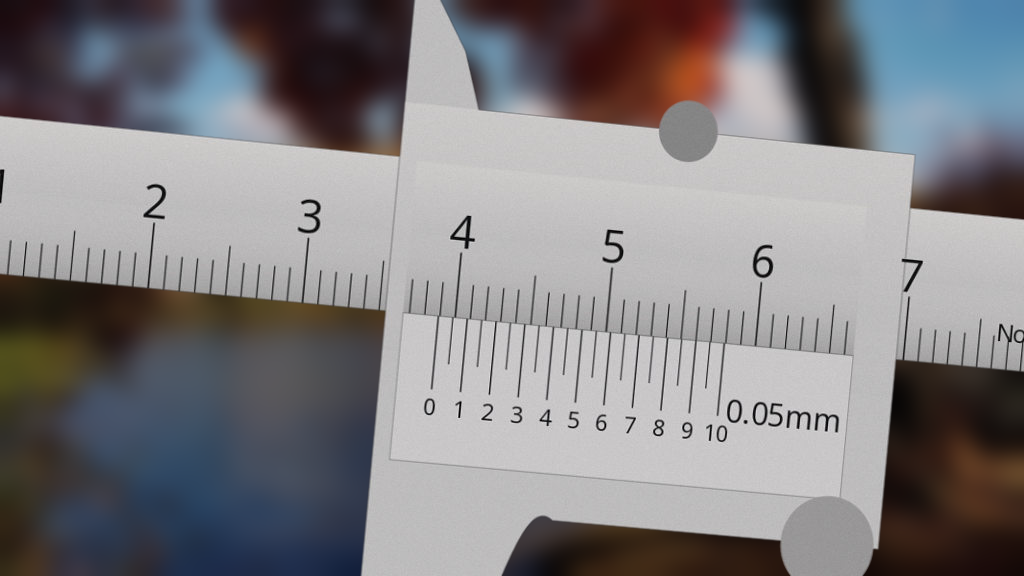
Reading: 38.9 mm
